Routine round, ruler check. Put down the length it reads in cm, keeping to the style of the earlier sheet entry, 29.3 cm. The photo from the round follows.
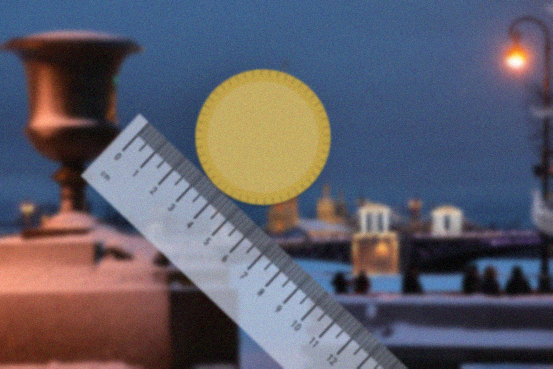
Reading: 5.5 cm
